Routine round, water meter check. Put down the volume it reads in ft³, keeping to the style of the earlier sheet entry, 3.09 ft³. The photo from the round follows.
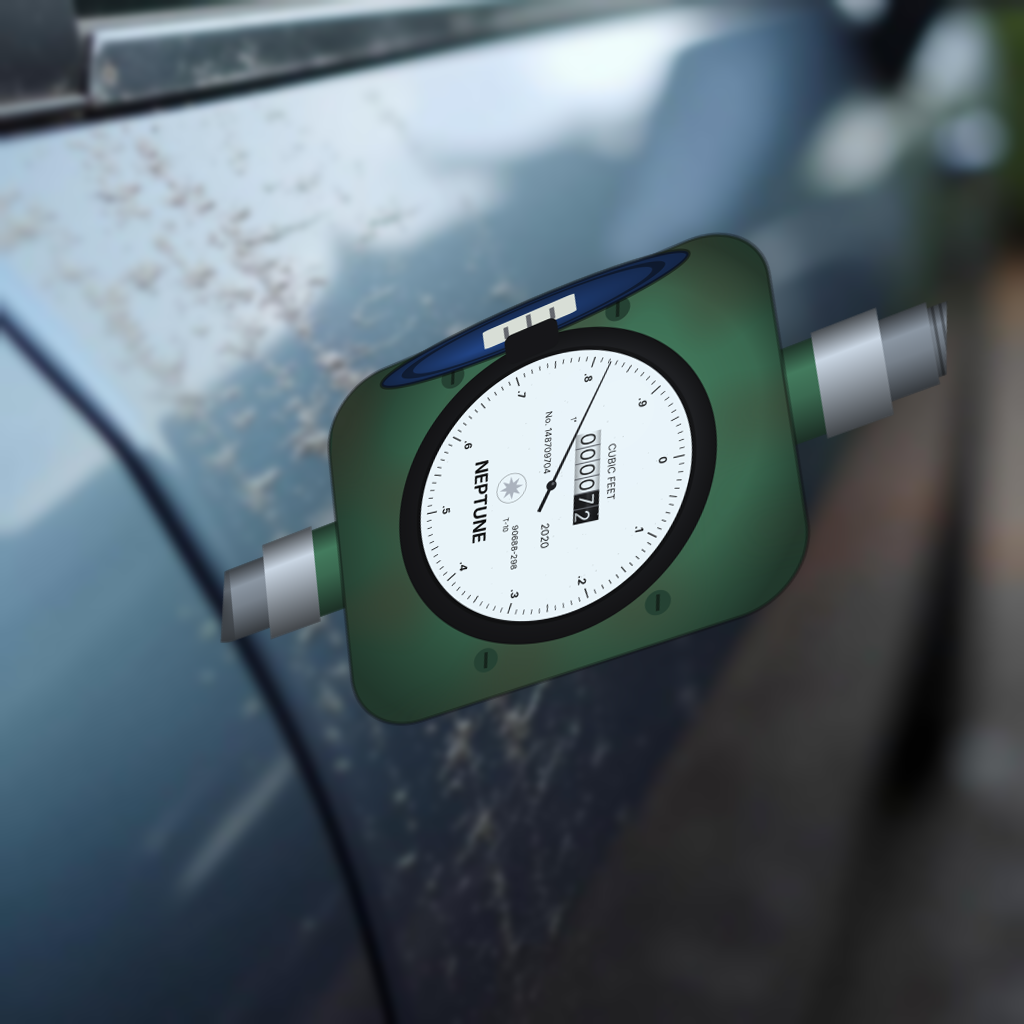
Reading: 71.82 ft³
